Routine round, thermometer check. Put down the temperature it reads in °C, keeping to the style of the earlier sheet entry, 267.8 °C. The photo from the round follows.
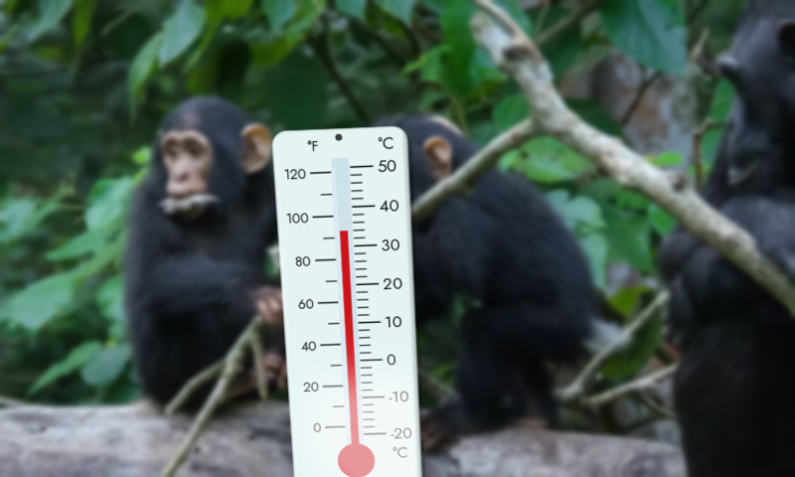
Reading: 34 °C
